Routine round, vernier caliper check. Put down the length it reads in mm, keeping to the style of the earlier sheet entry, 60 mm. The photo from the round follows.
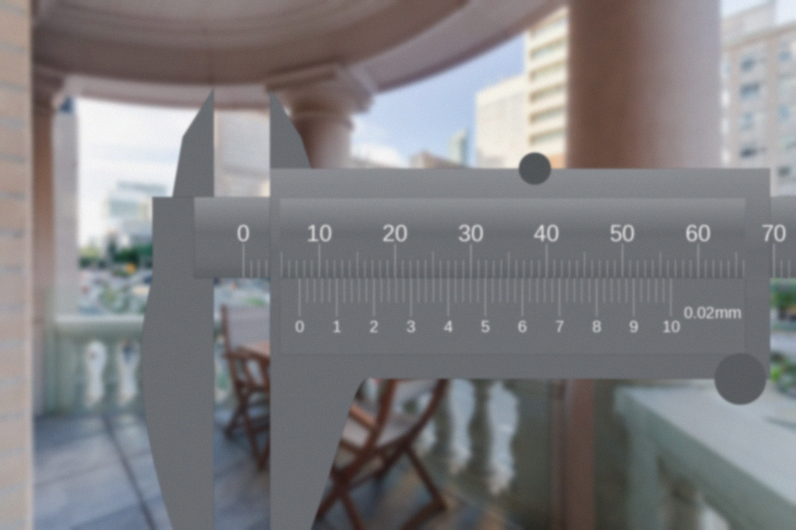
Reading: 7.4 mm
